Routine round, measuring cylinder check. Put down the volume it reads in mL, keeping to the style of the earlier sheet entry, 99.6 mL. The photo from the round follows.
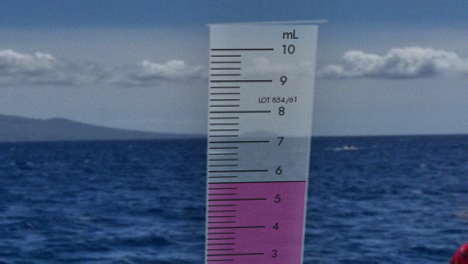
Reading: 5.6 mL
